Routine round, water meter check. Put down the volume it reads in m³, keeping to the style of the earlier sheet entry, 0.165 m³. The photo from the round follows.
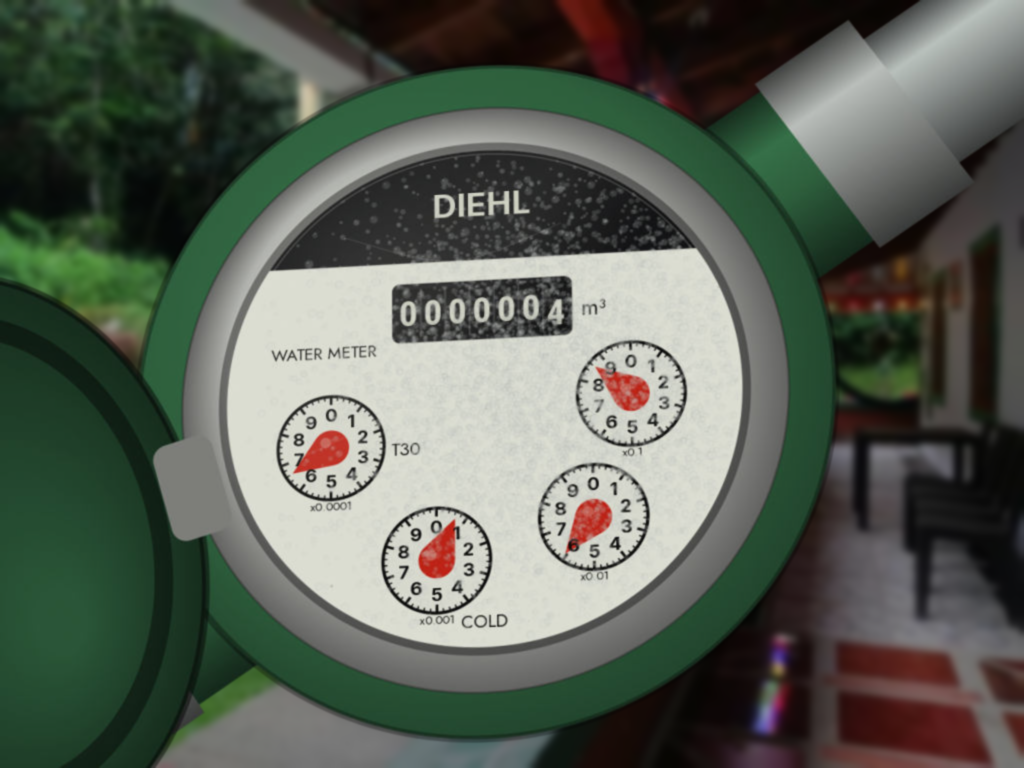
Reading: 3.8606 m³
